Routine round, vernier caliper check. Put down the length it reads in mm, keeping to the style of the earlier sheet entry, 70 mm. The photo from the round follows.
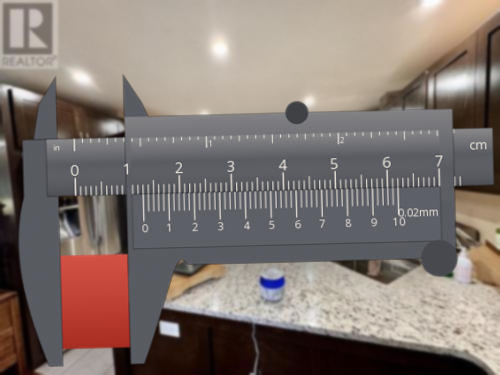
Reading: 13.0 mm
